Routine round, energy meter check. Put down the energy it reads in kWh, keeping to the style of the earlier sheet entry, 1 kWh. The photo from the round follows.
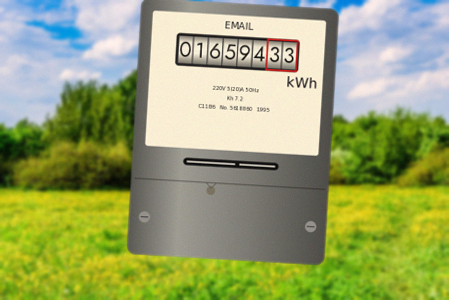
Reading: 16594.33 kWh
